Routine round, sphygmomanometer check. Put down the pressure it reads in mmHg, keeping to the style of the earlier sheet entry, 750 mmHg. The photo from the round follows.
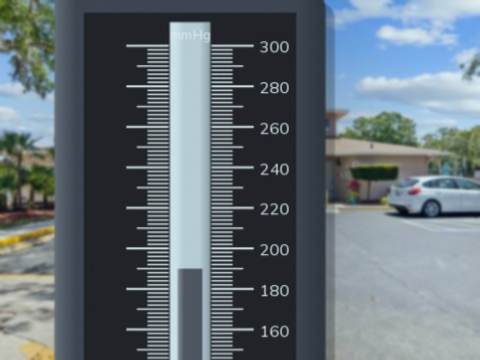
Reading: 190 mmHg
